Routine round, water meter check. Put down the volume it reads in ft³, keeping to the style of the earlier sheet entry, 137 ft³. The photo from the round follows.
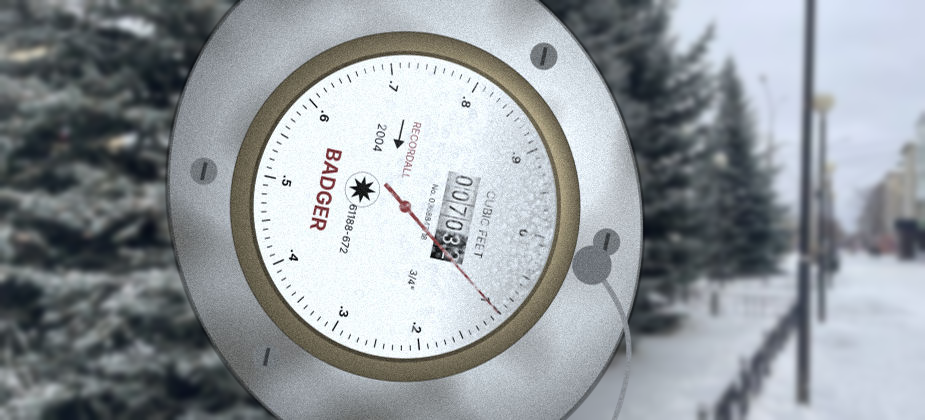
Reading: 7032.10 ft³
